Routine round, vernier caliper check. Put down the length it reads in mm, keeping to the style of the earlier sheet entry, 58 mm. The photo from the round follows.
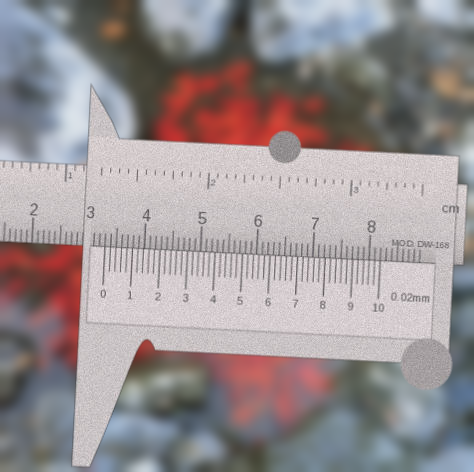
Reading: 33.0 mm
